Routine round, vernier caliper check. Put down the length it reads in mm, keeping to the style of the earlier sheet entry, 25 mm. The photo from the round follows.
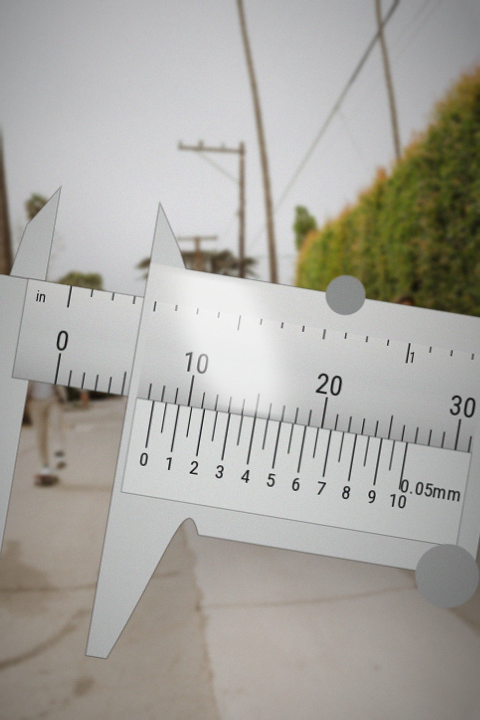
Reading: 7.4 mm
